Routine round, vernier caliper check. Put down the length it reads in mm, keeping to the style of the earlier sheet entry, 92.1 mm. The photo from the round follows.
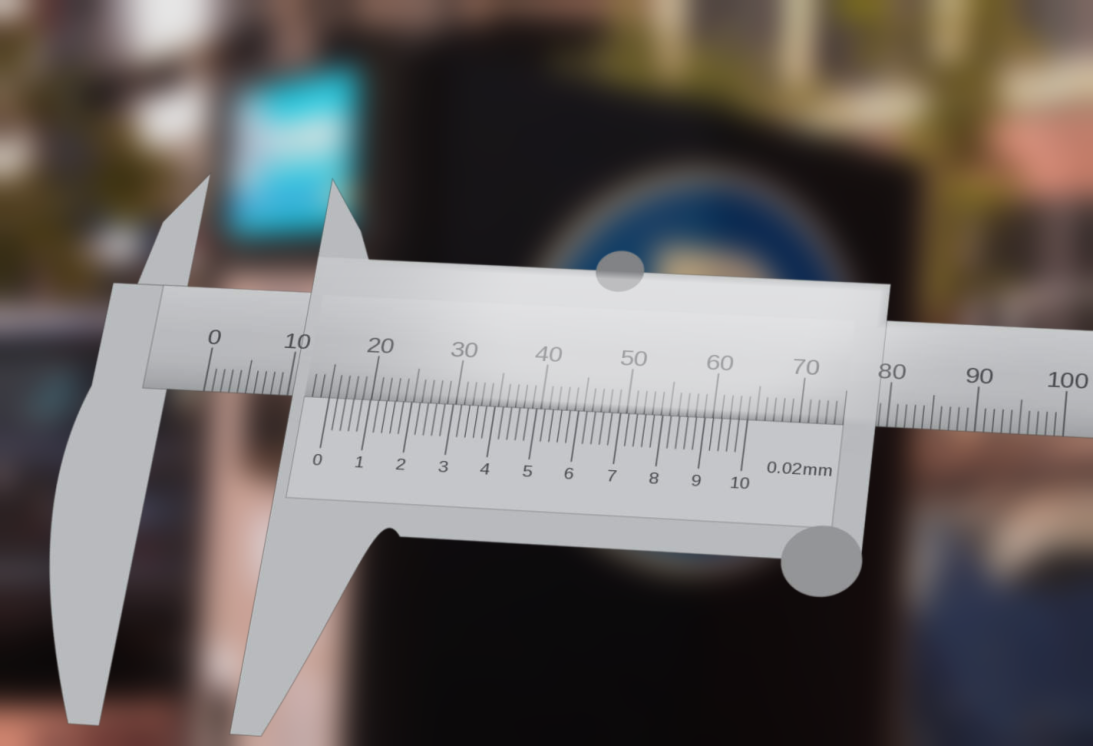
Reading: 15.0 mm
